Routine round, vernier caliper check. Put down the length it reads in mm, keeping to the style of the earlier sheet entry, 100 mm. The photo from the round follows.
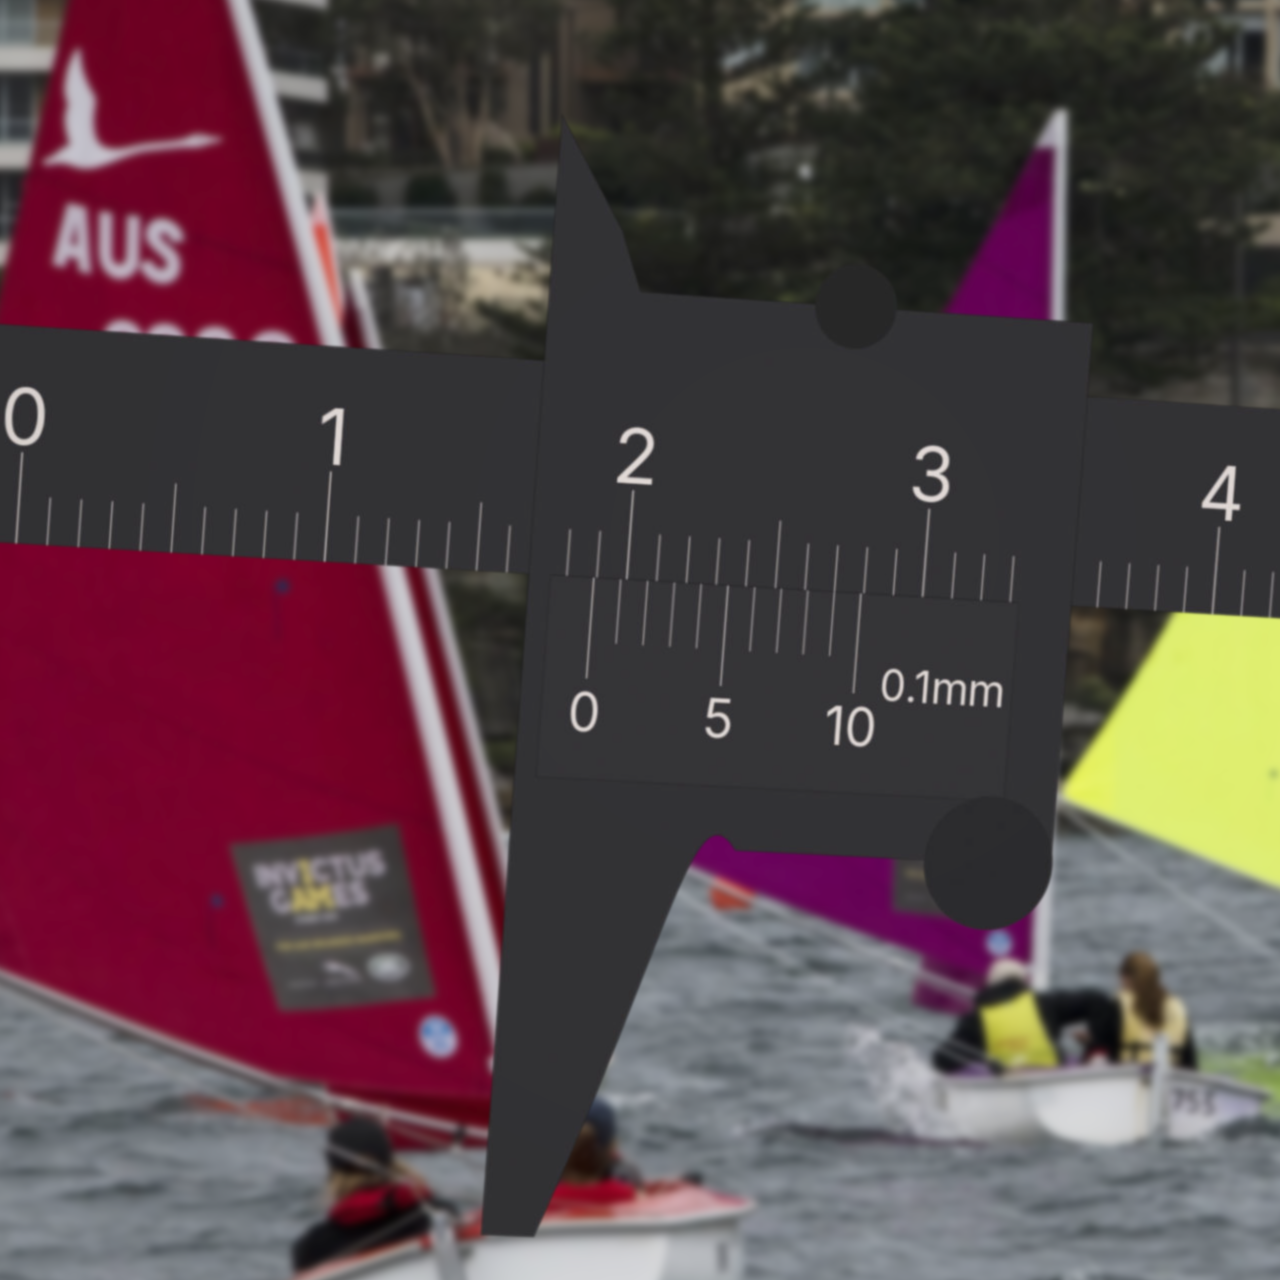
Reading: 18.9 mm
